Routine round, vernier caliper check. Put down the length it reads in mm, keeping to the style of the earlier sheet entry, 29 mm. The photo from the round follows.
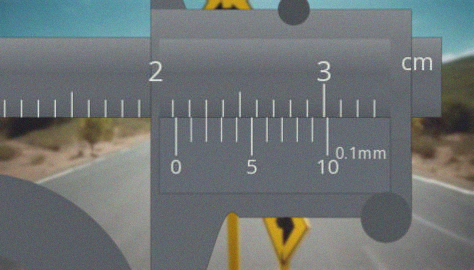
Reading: 21.2 mm
